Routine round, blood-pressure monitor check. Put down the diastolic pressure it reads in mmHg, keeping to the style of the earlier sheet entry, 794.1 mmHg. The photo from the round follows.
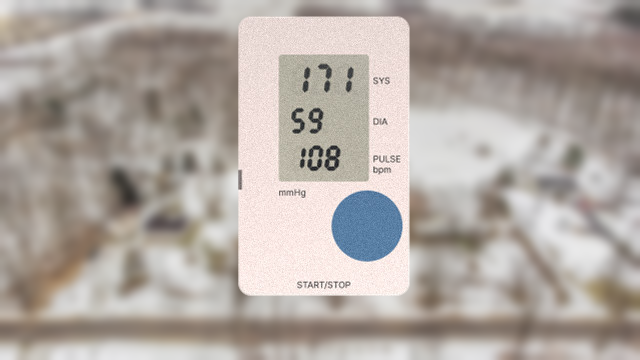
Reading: 59 mmHg
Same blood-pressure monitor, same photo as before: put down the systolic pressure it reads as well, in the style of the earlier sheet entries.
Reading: 171 mmHg
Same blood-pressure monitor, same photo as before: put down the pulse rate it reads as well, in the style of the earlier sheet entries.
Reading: 108 bpm
